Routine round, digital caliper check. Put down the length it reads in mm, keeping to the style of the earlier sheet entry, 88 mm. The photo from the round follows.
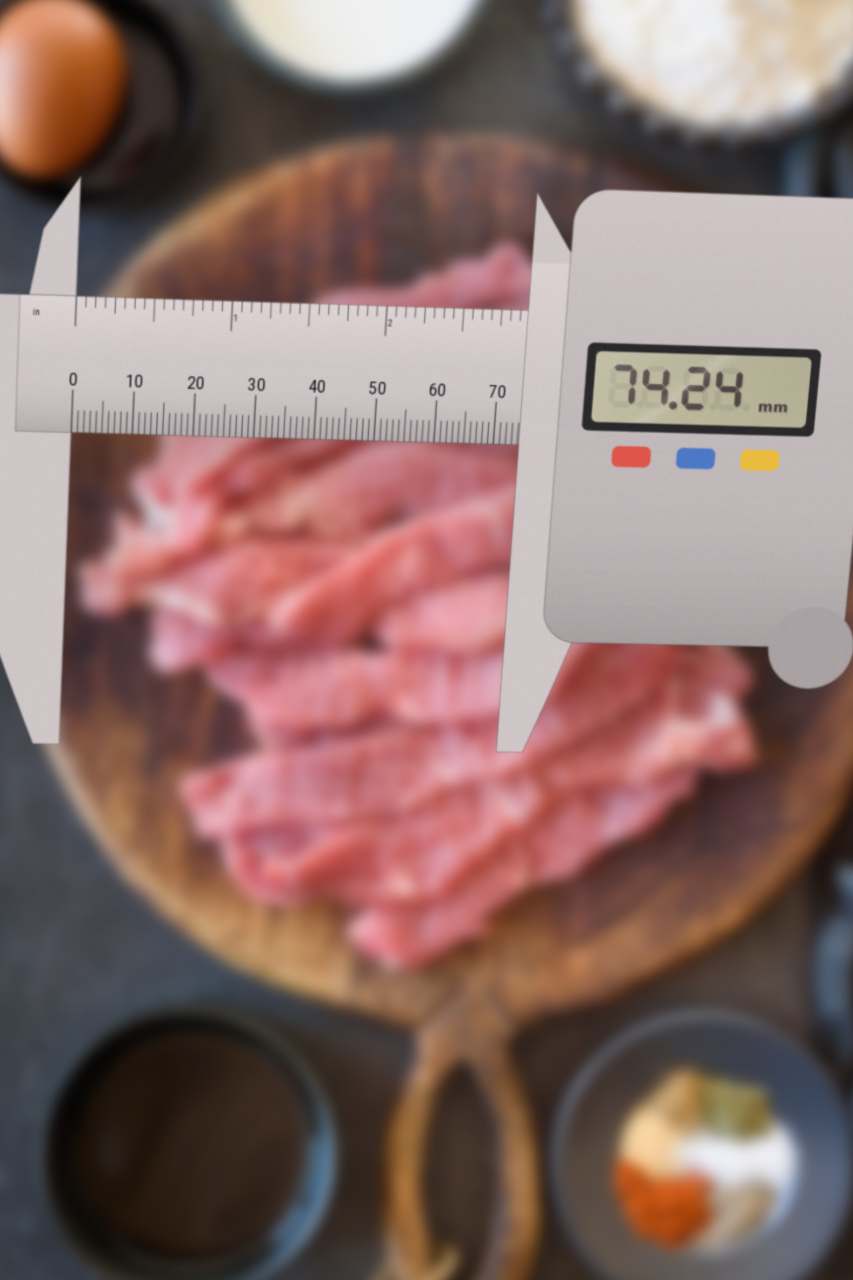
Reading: 74.24 mm
